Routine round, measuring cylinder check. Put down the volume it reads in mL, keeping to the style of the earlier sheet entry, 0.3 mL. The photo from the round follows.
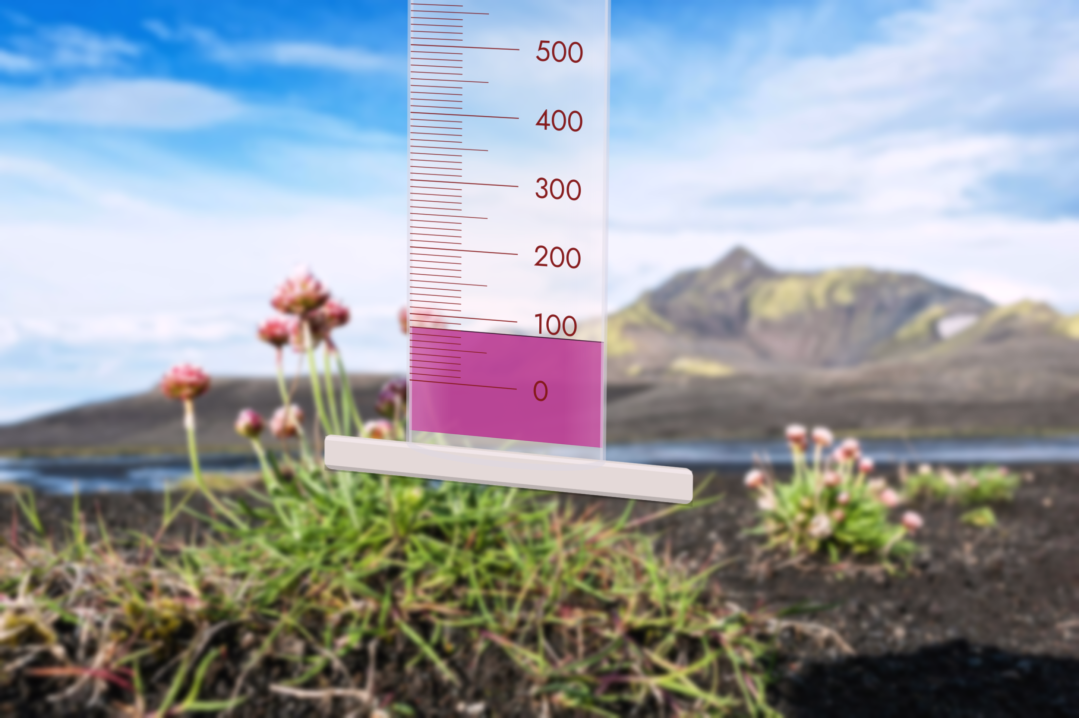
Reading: 80 mL
